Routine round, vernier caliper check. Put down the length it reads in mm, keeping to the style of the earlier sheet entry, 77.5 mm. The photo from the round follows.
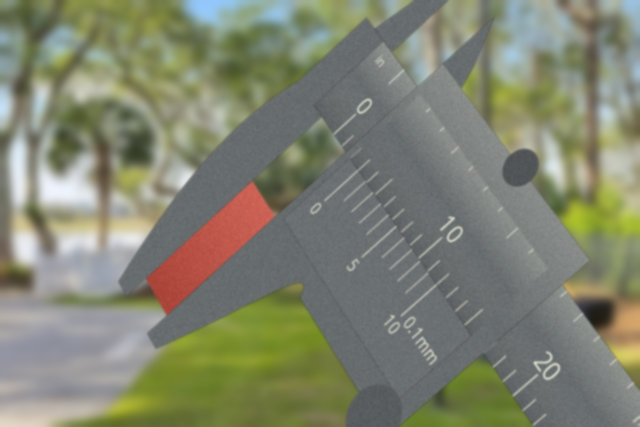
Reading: 3.0 mm
